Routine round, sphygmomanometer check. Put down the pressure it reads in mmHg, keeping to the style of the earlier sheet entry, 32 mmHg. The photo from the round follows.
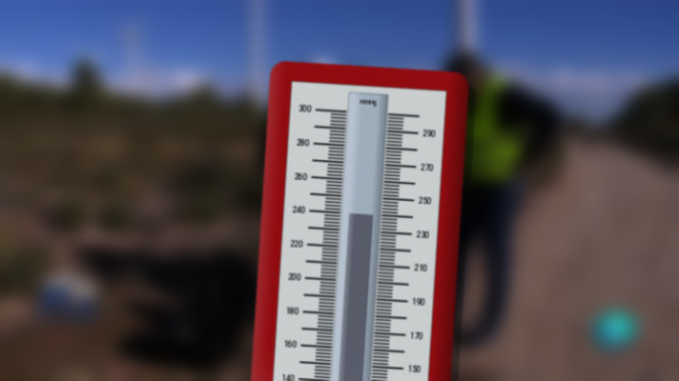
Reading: 240 mmHg
